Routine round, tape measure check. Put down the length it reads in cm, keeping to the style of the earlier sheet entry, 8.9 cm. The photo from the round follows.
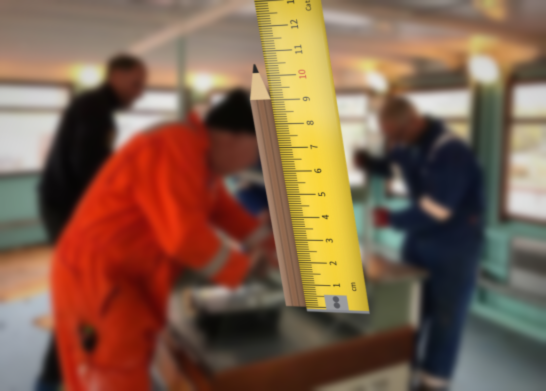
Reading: 10.5 cm
